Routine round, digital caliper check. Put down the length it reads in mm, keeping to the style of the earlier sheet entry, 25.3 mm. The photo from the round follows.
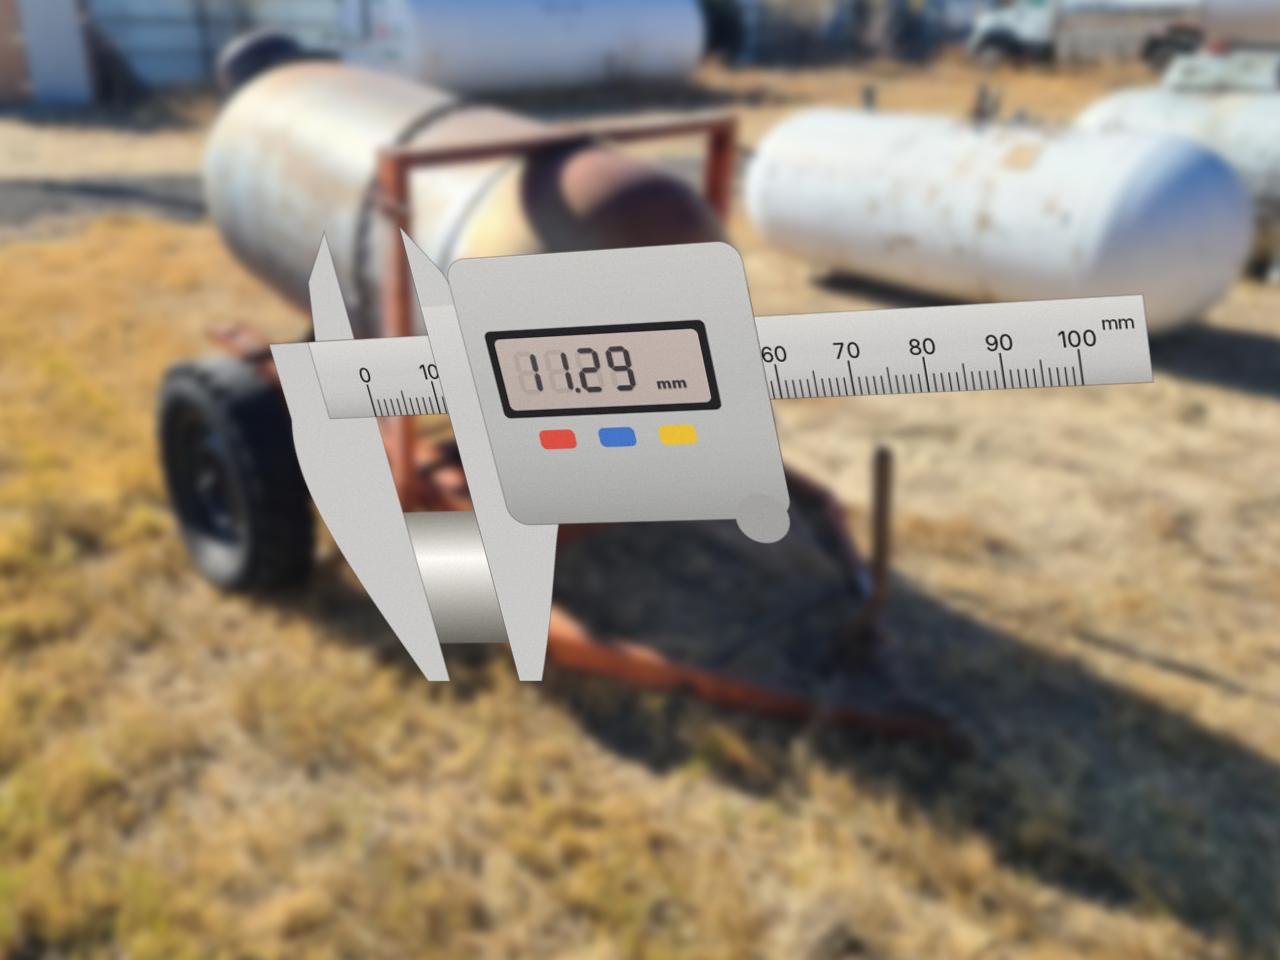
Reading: 11.29 mm
